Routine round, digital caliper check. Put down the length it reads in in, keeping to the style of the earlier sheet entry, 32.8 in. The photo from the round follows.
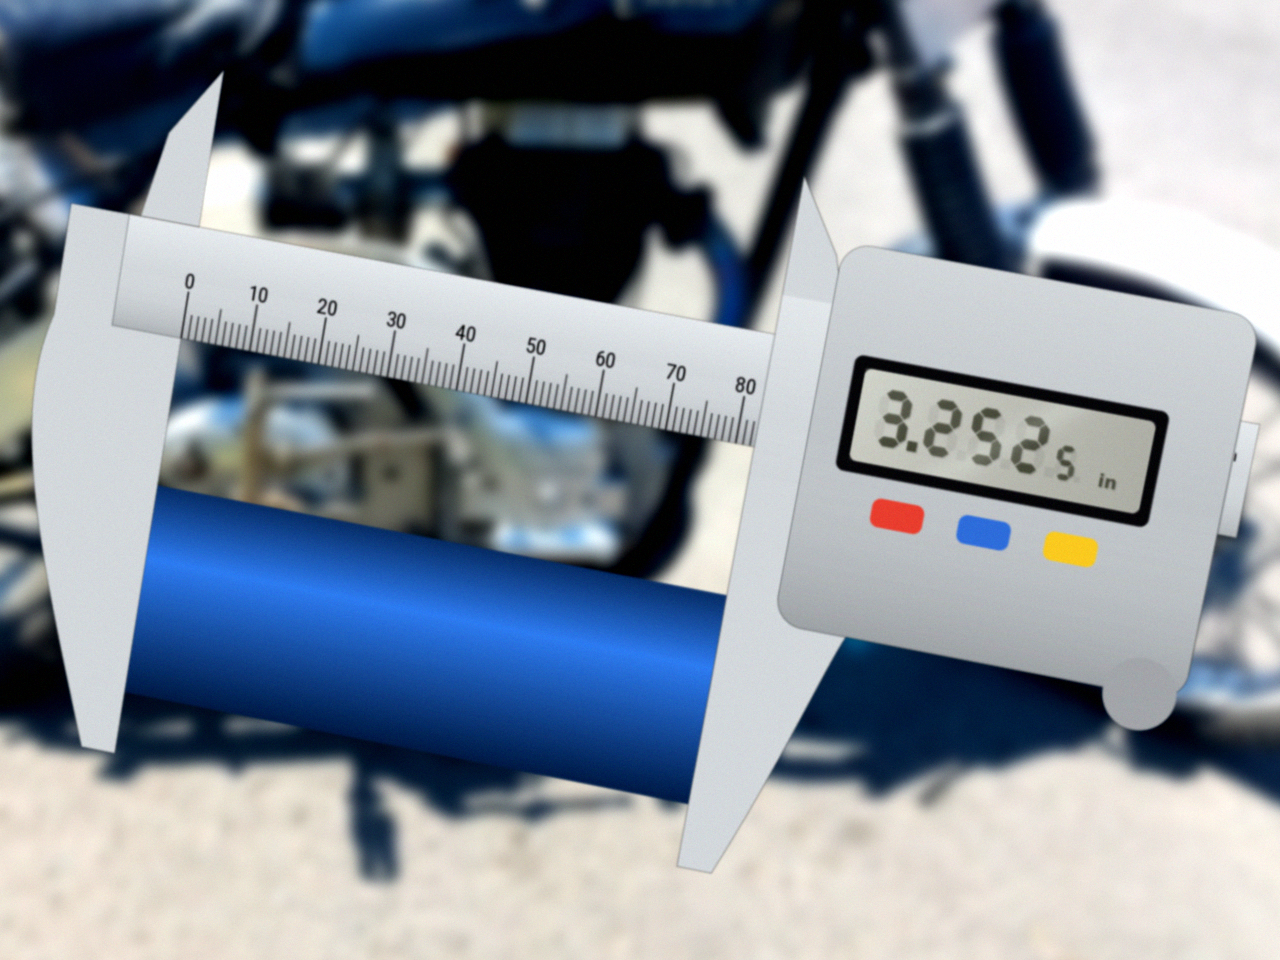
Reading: 3.2525 in
